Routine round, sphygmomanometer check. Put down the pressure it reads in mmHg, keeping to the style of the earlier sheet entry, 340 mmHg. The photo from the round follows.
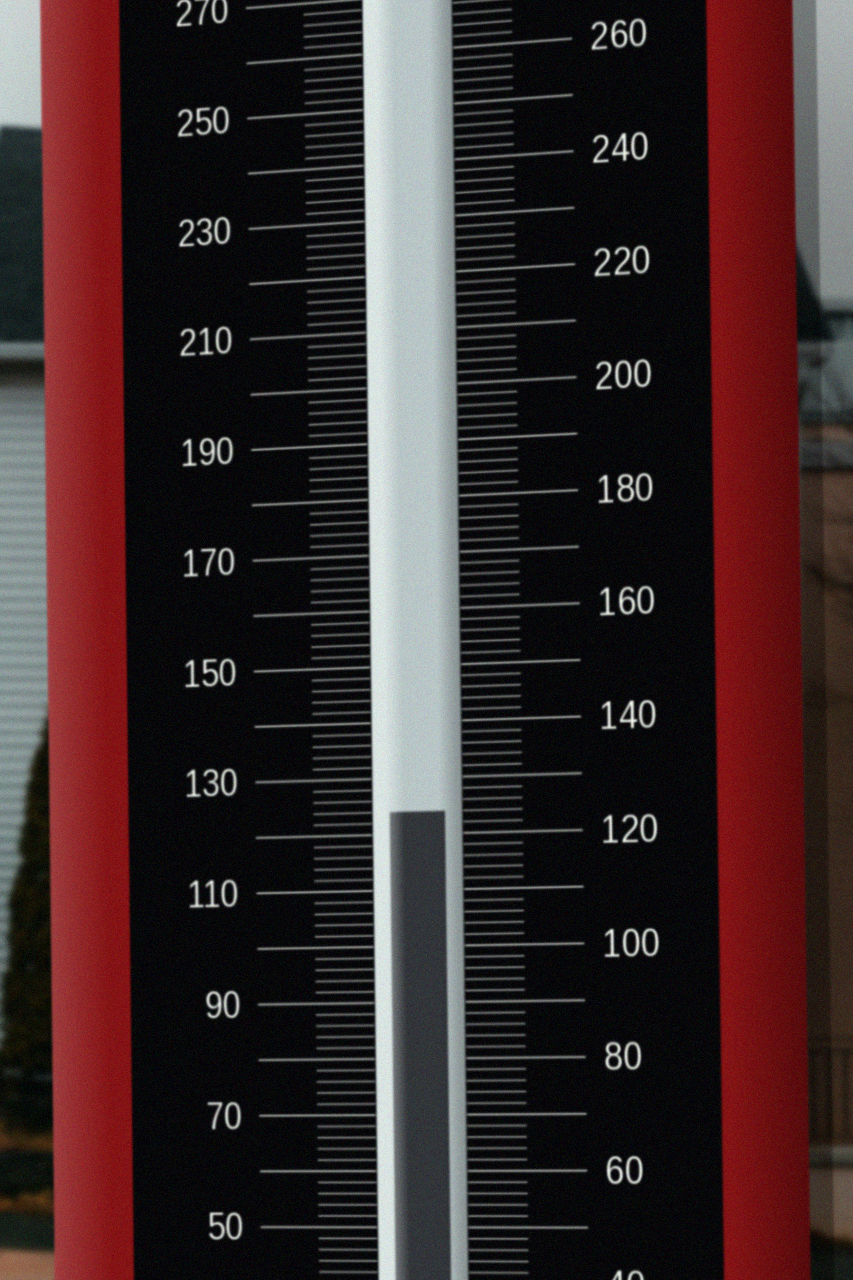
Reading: 124 mmHg
